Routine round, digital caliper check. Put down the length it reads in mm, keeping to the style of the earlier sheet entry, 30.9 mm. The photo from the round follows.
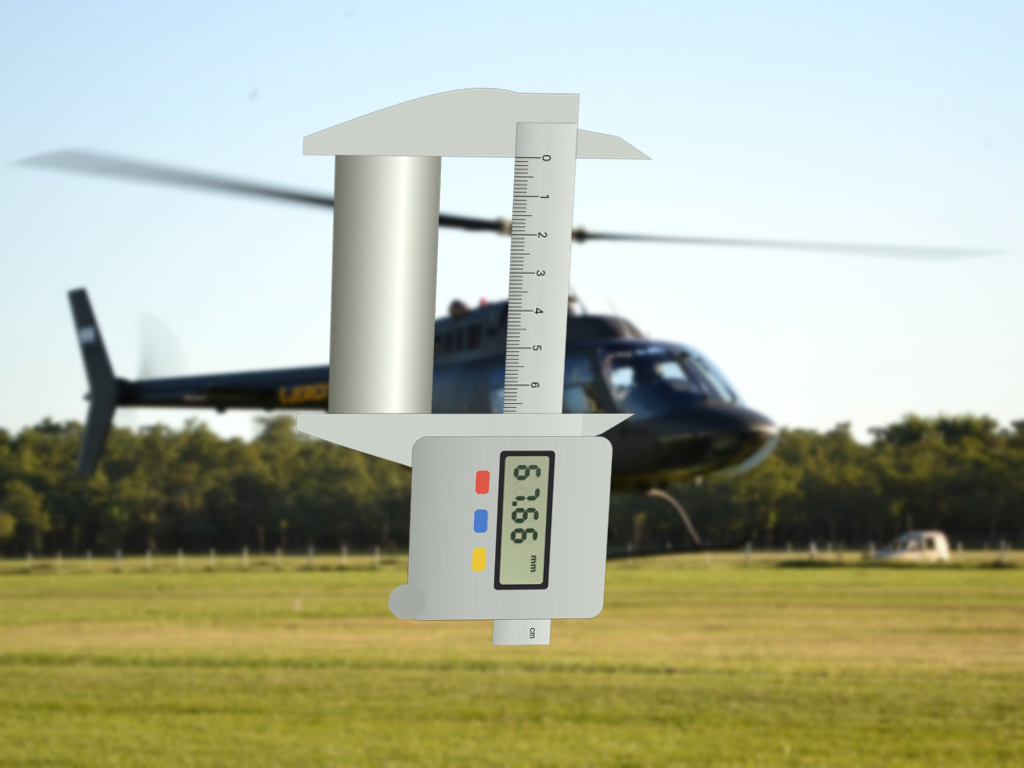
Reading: 67.66 mm
